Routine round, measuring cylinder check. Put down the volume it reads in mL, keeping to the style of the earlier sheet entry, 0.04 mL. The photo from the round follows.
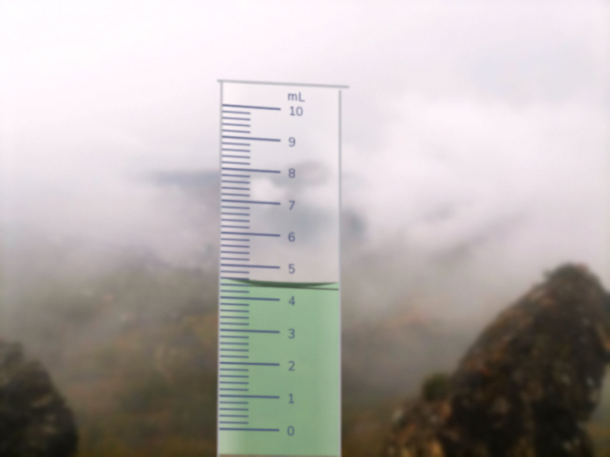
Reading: 4.4 mL
